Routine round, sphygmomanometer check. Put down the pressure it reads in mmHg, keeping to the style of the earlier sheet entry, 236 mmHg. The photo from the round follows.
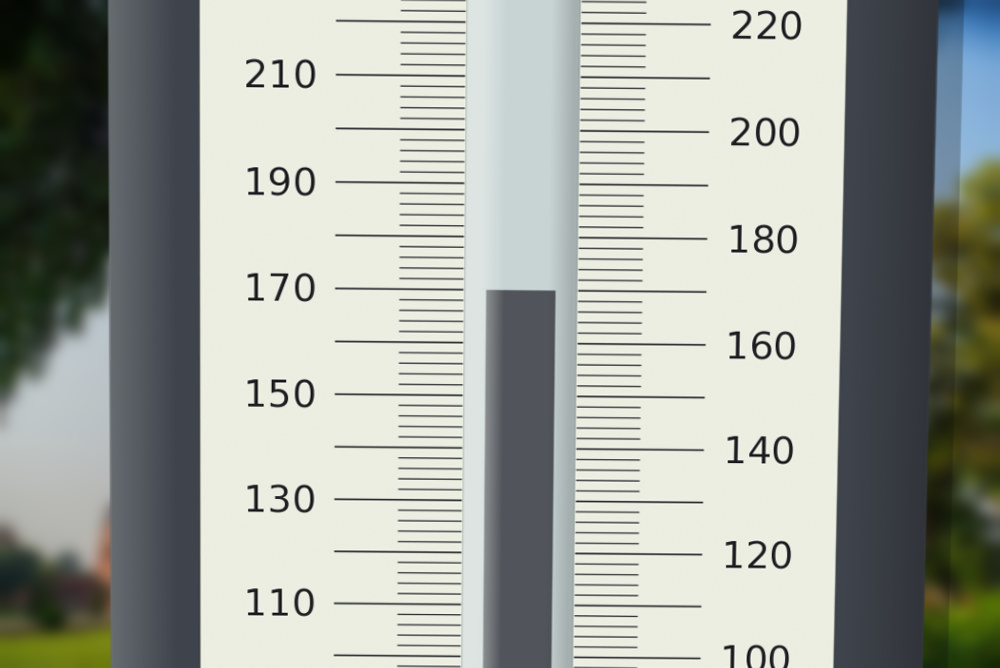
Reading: 170 mmHg
